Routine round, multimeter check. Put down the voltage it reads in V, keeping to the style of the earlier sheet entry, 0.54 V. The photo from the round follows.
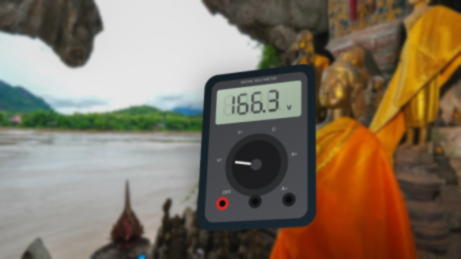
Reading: 166.3 V
